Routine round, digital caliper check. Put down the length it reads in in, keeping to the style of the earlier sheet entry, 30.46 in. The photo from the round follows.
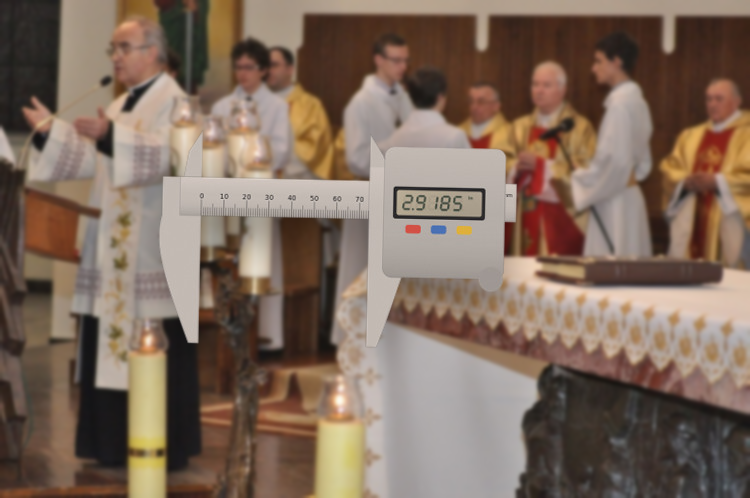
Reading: 2.9185 in
